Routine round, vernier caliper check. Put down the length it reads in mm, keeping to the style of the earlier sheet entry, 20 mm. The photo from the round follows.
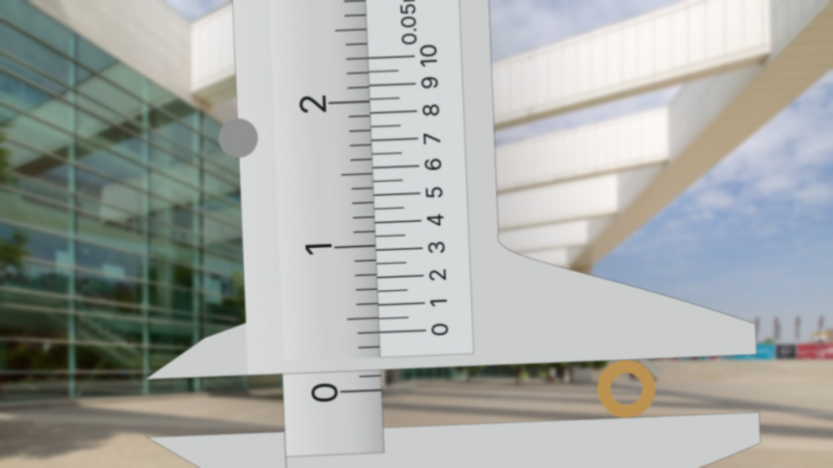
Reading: 4.0 mm
